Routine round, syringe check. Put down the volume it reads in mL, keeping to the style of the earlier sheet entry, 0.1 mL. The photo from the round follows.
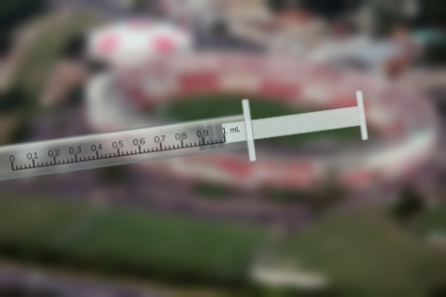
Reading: 0.88 mL
